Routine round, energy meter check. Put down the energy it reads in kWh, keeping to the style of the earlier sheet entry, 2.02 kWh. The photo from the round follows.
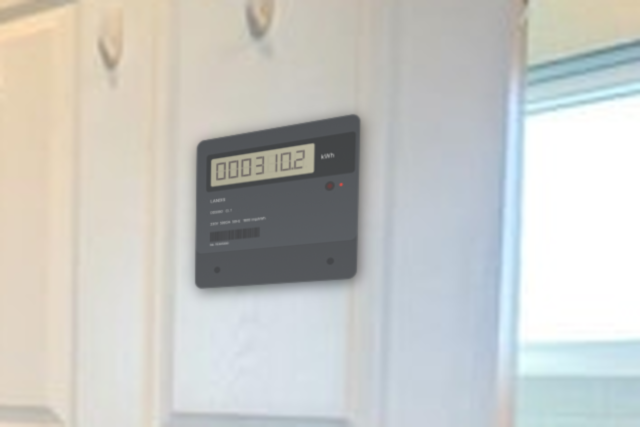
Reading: 310.2 kWh
